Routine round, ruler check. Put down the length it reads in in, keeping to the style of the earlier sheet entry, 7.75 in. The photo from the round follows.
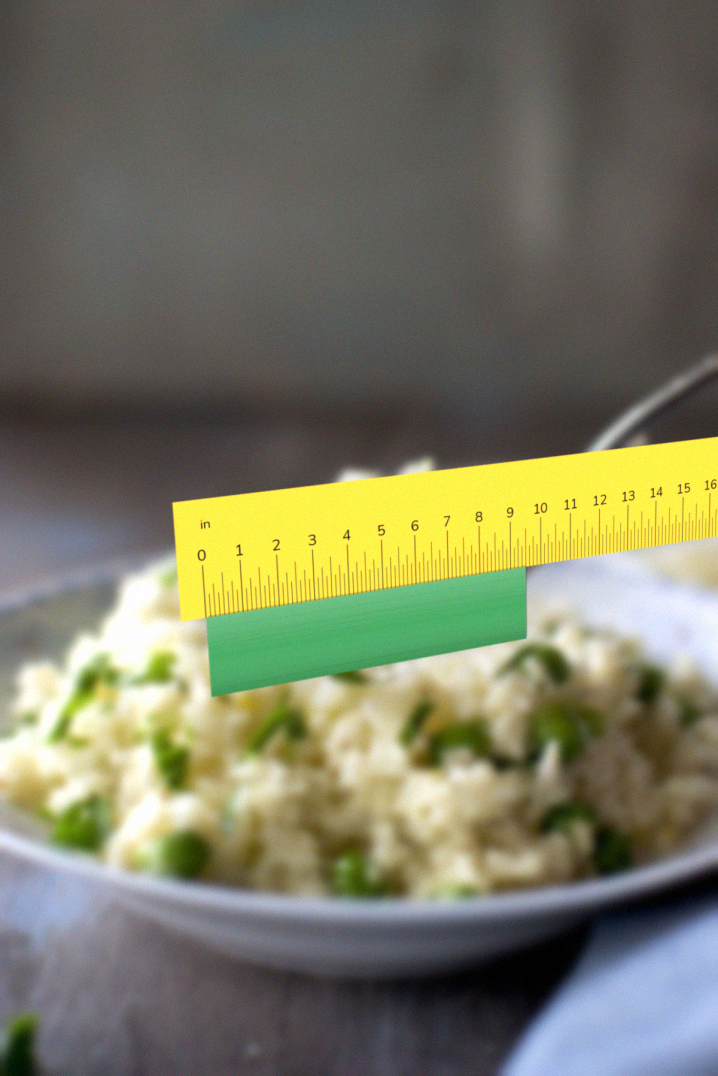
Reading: 9.5 in
